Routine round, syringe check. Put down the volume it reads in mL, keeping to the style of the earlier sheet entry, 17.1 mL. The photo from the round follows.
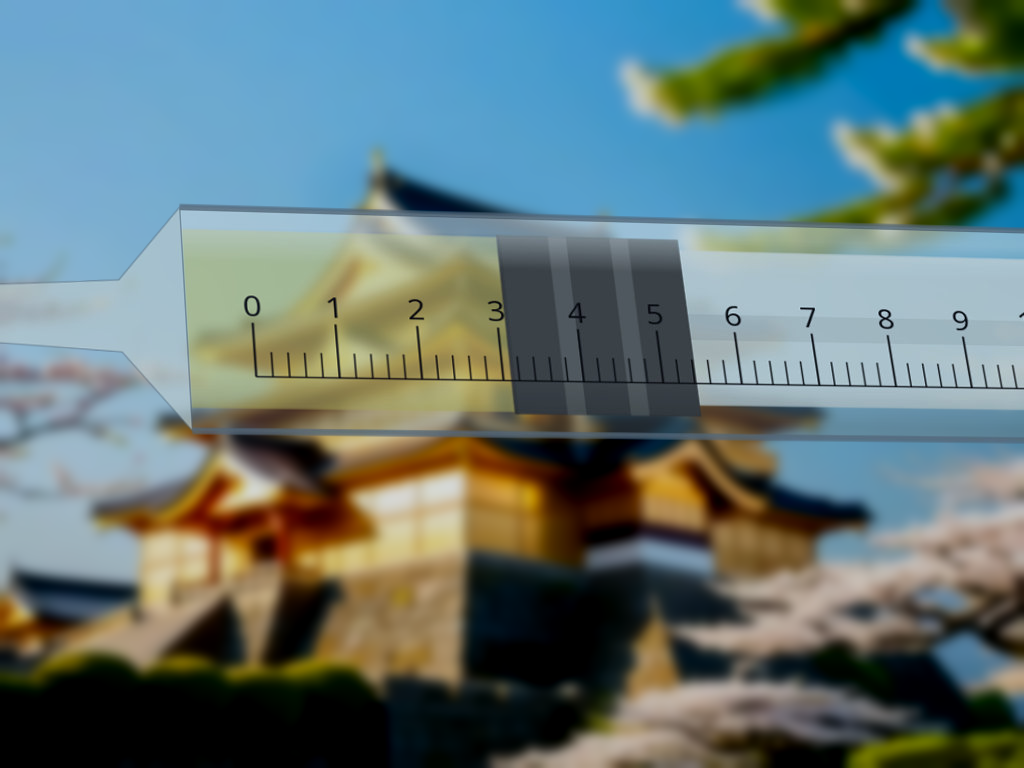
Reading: 3.1 mL
